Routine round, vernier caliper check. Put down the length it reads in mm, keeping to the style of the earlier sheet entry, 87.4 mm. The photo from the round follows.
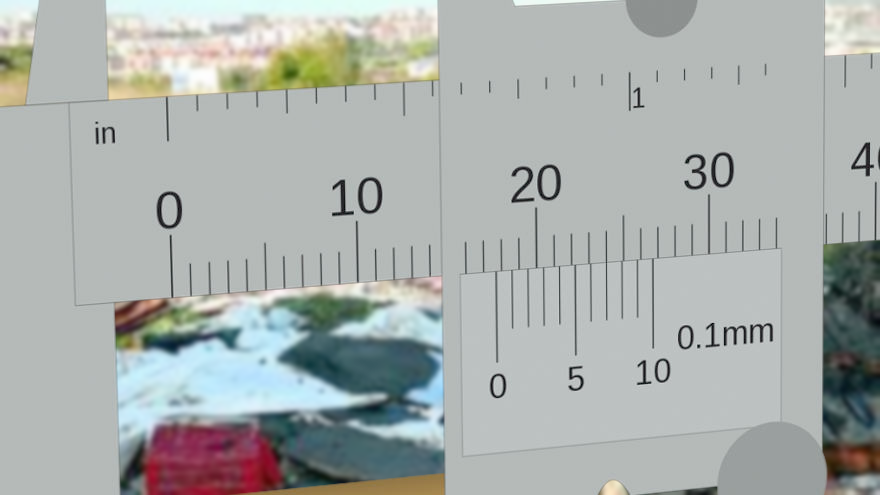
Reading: 17.7 mm
